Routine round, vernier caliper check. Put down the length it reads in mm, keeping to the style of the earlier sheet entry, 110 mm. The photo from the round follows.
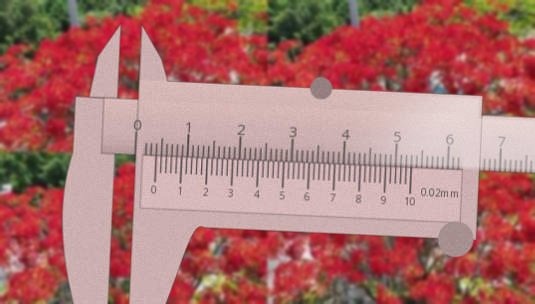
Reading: 4.0 mm
